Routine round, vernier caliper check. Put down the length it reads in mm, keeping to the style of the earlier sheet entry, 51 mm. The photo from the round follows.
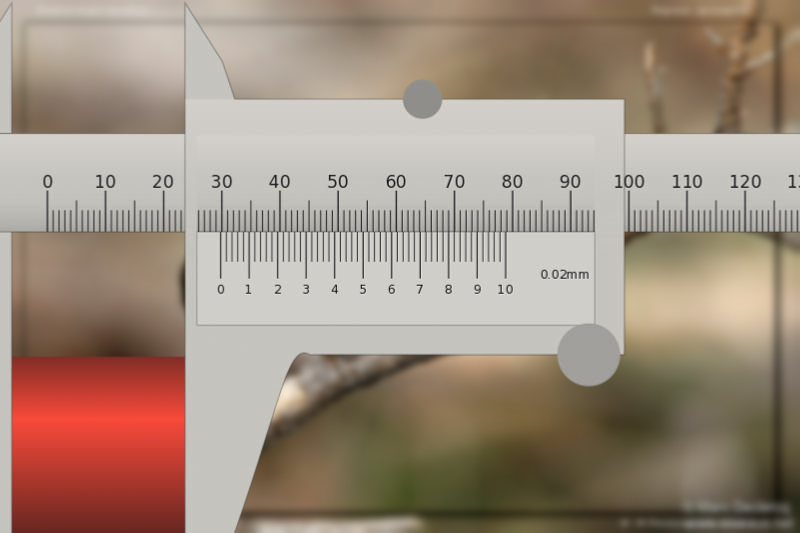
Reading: 29.8 mm
